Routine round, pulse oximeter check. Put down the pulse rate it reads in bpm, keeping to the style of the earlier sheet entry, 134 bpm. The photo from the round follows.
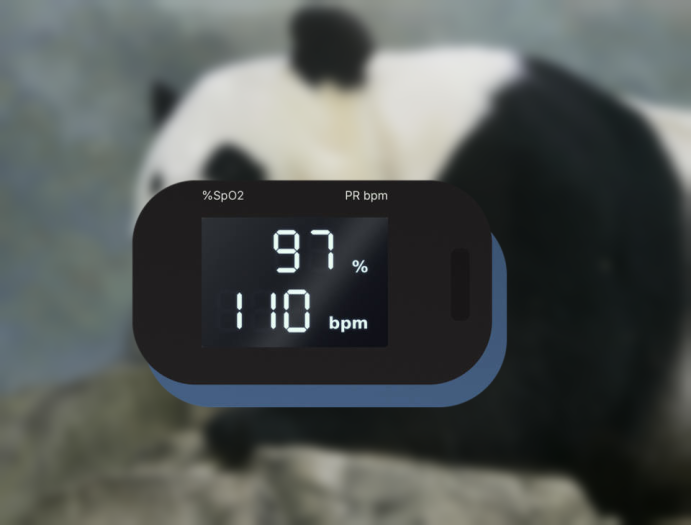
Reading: 110 bpm
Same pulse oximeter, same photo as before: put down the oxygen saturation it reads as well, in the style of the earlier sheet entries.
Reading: 97 %
